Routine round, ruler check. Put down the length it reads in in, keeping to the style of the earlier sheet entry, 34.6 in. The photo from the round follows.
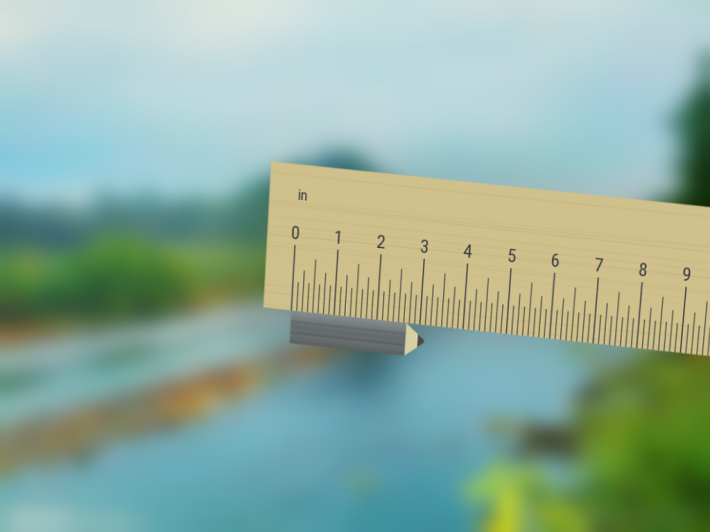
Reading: 3.125 in
